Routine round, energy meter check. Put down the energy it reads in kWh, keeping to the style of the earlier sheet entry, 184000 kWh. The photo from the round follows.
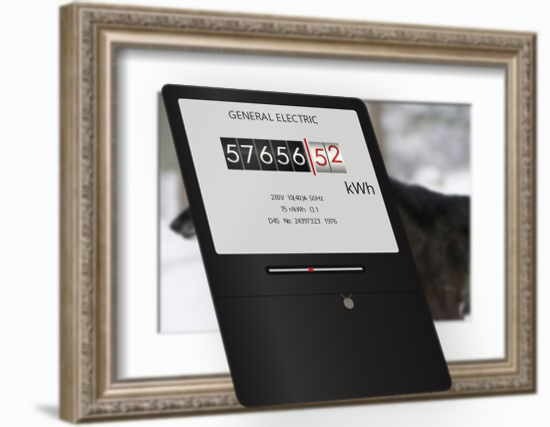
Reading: 57656.52 kWh
